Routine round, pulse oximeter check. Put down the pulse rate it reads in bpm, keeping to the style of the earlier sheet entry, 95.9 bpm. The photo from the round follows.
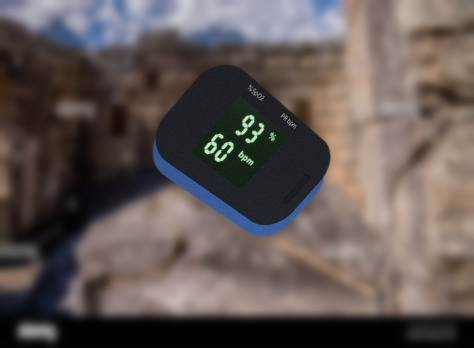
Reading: 60 bpm
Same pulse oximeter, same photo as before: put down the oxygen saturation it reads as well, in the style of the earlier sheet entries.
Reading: 93 %
